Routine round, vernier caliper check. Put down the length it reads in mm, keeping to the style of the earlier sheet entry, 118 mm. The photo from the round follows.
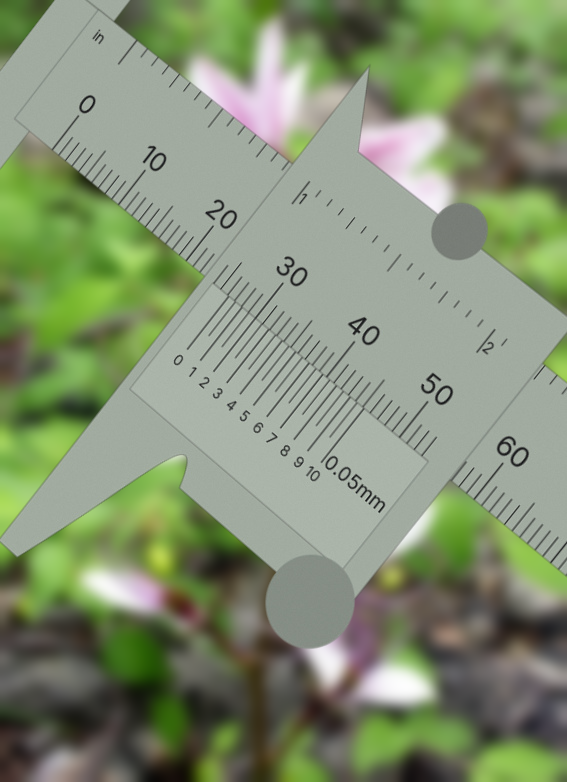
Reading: 26.2 mm
